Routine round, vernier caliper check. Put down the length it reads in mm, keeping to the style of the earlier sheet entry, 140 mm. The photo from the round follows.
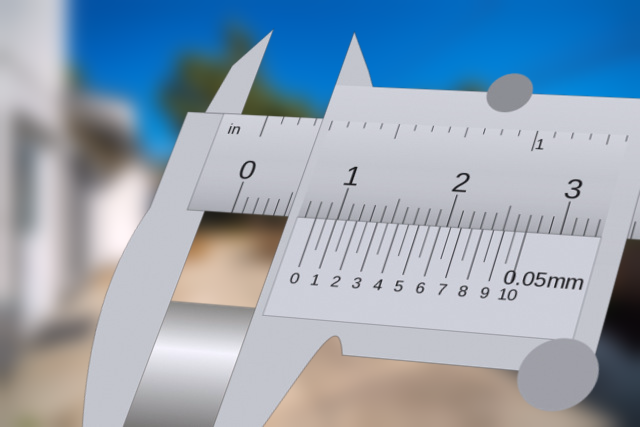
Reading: 8.0 mm
